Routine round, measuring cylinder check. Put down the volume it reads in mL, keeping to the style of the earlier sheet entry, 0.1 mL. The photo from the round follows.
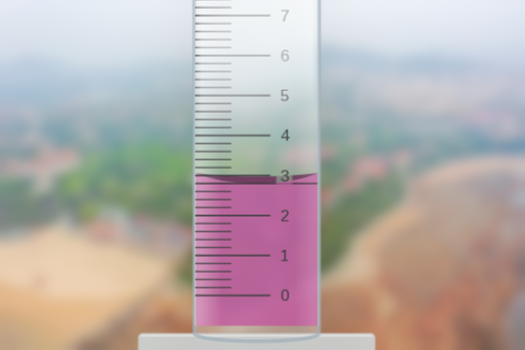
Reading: 2.8 mL
